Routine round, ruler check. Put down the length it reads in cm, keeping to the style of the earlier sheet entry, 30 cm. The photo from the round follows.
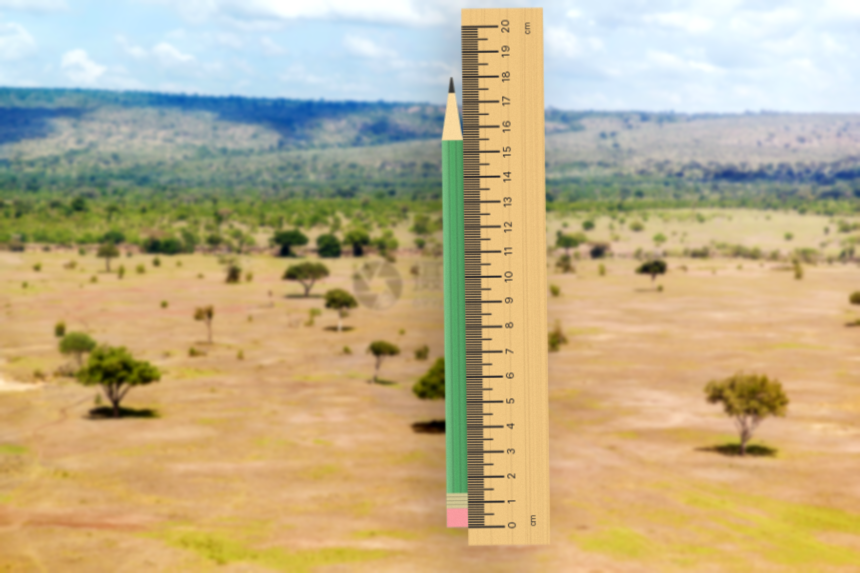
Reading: 18 cm
